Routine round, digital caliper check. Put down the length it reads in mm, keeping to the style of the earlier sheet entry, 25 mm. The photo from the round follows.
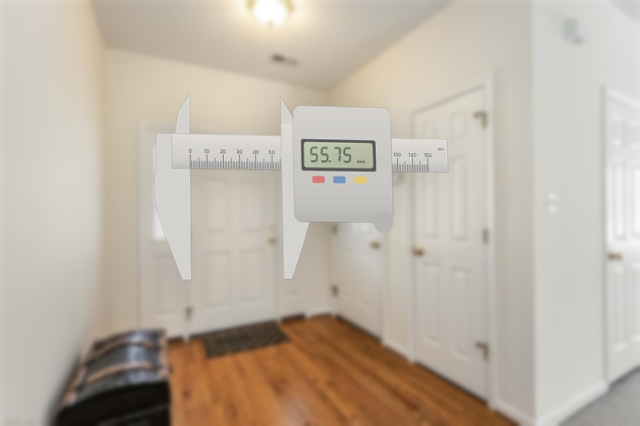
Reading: 55.75 mm
